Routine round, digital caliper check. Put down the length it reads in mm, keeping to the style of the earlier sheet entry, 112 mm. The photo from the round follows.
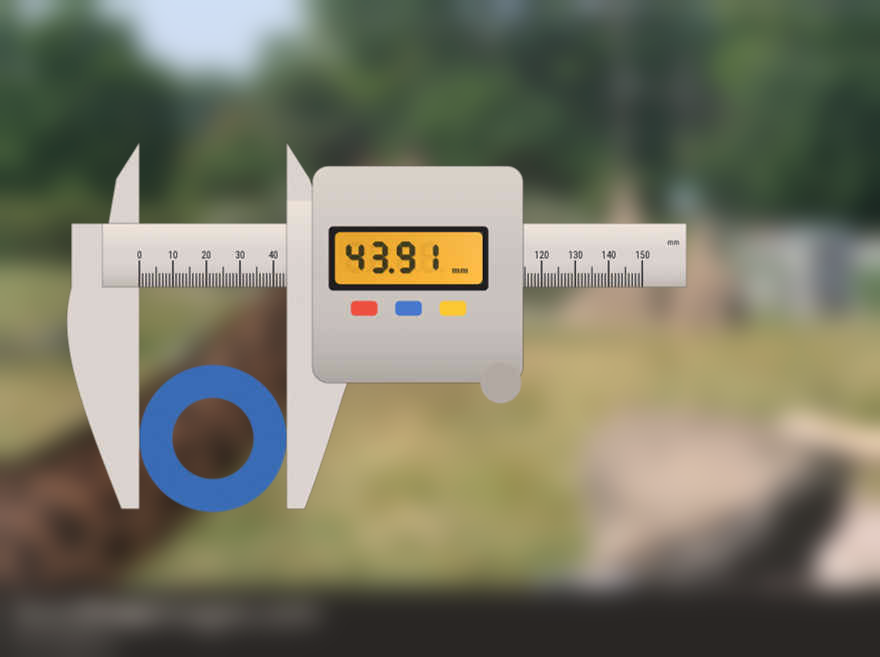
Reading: 43.91 mm
